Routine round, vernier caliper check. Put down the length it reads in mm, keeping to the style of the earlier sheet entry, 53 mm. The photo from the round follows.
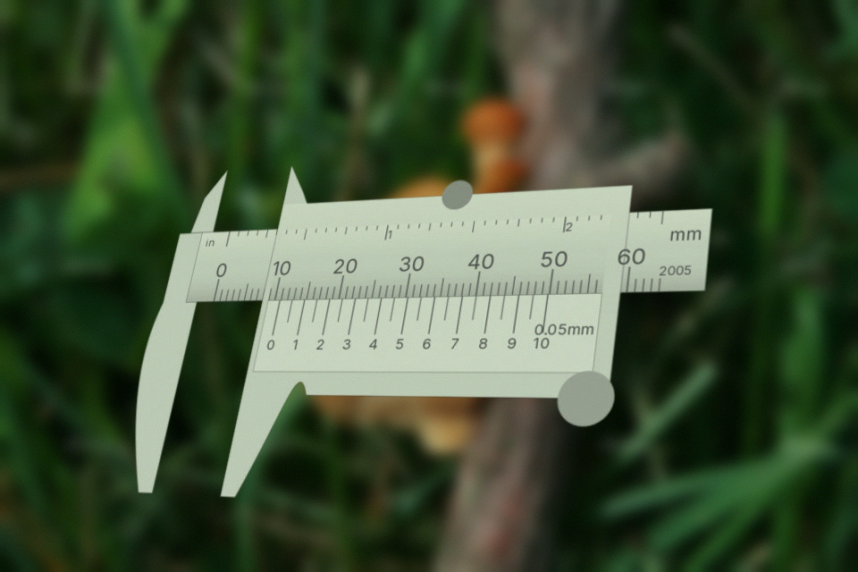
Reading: 10.8 mm
